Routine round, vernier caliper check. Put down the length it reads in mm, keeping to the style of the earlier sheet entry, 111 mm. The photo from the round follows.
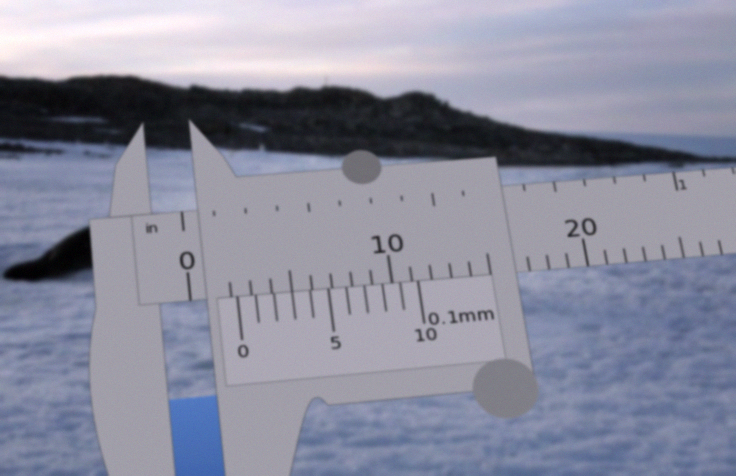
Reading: 2.3 mm
